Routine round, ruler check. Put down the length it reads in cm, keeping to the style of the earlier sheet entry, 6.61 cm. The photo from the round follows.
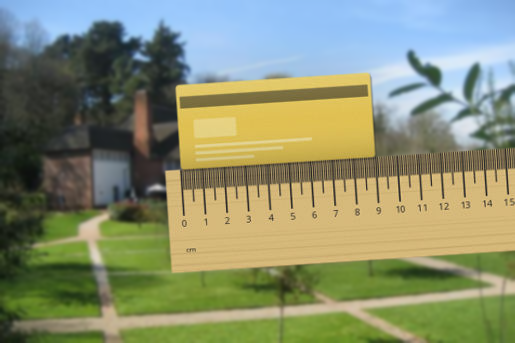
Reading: 9 cm
